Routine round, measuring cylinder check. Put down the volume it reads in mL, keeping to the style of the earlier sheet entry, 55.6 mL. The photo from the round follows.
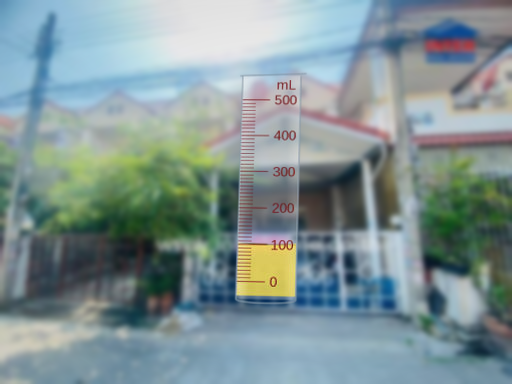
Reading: 100 mL
